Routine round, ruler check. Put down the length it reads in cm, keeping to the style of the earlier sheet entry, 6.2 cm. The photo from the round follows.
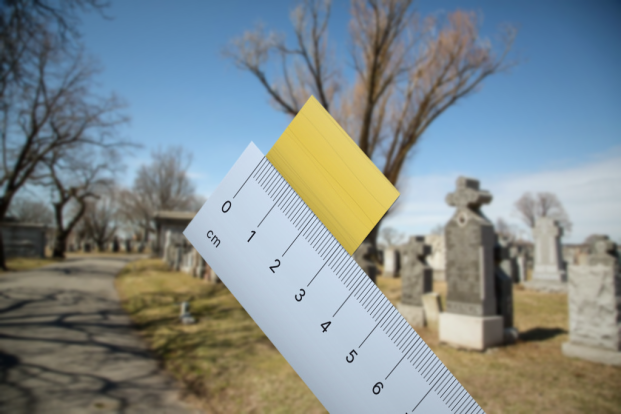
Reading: 3.4 cm
